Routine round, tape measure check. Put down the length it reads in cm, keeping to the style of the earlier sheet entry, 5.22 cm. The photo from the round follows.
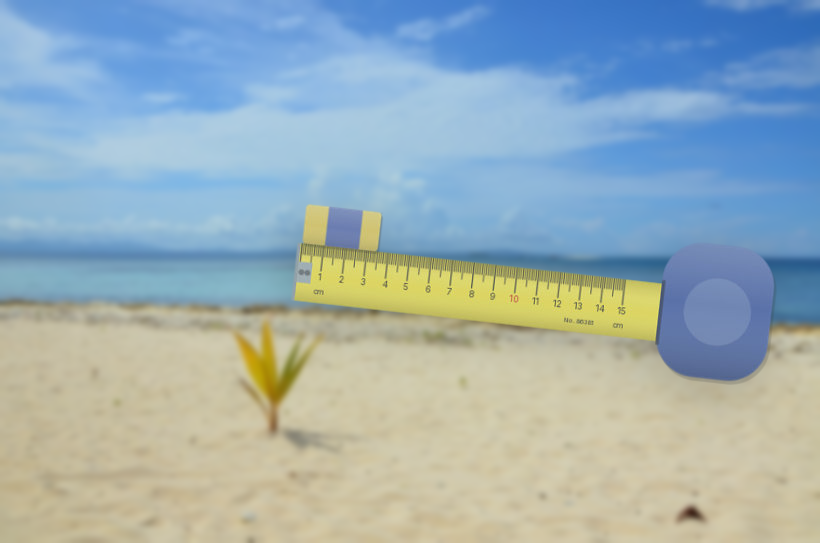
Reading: 3.5 cm
